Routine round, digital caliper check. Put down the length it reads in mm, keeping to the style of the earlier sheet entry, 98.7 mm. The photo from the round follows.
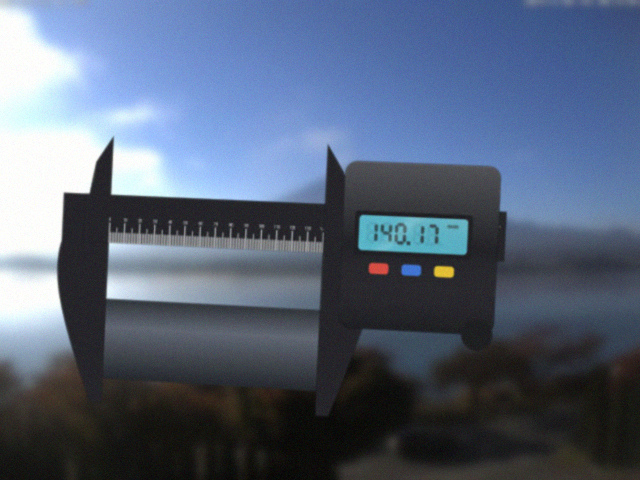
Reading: 140.17 mm
